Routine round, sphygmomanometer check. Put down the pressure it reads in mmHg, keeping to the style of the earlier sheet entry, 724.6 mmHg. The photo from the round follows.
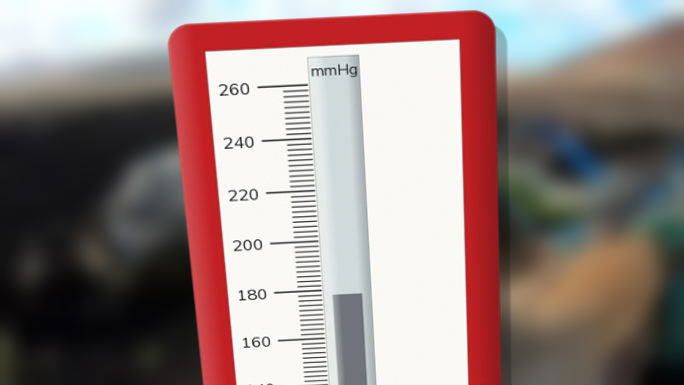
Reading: 178 mmHg
